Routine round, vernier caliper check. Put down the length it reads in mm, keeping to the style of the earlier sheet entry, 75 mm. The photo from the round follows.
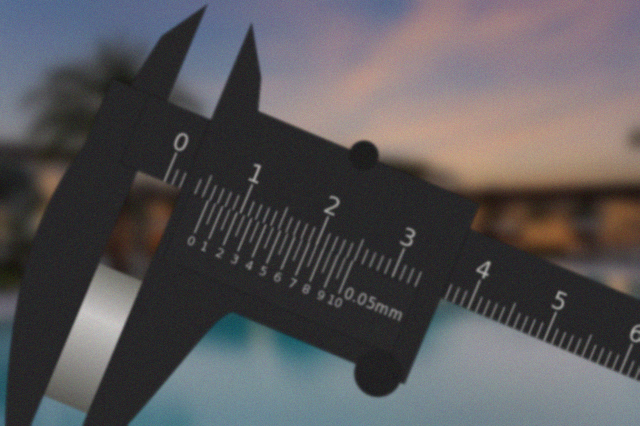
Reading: 5.8 mm
